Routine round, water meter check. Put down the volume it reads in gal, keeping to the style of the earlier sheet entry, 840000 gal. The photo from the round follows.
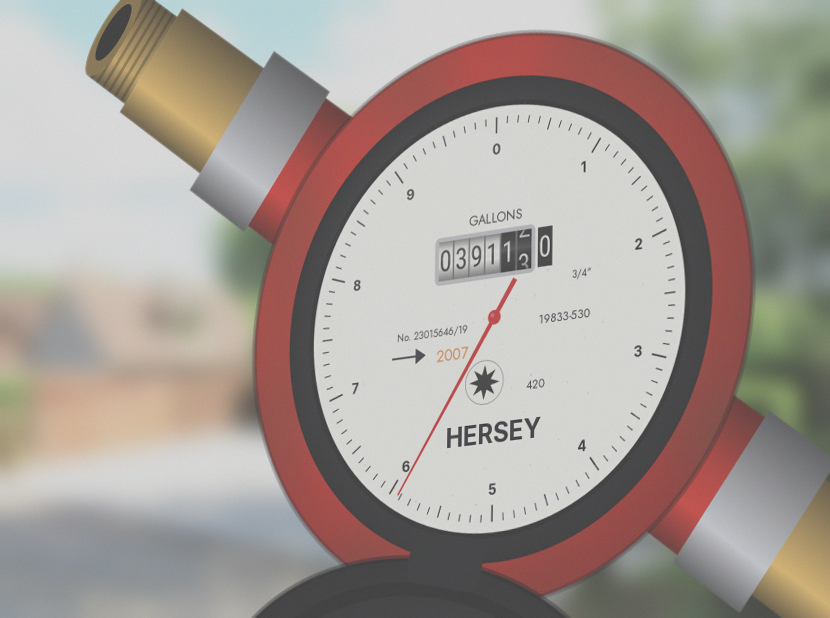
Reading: 391125.9 gal
